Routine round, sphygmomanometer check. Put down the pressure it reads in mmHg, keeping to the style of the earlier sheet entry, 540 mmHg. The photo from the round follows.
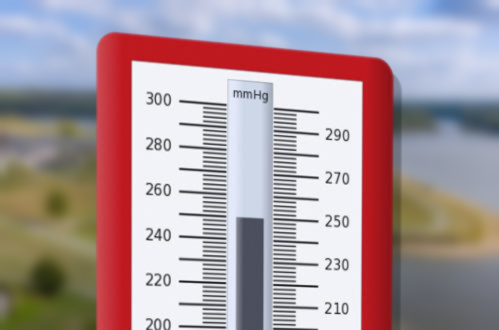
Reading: 250 mmHg
